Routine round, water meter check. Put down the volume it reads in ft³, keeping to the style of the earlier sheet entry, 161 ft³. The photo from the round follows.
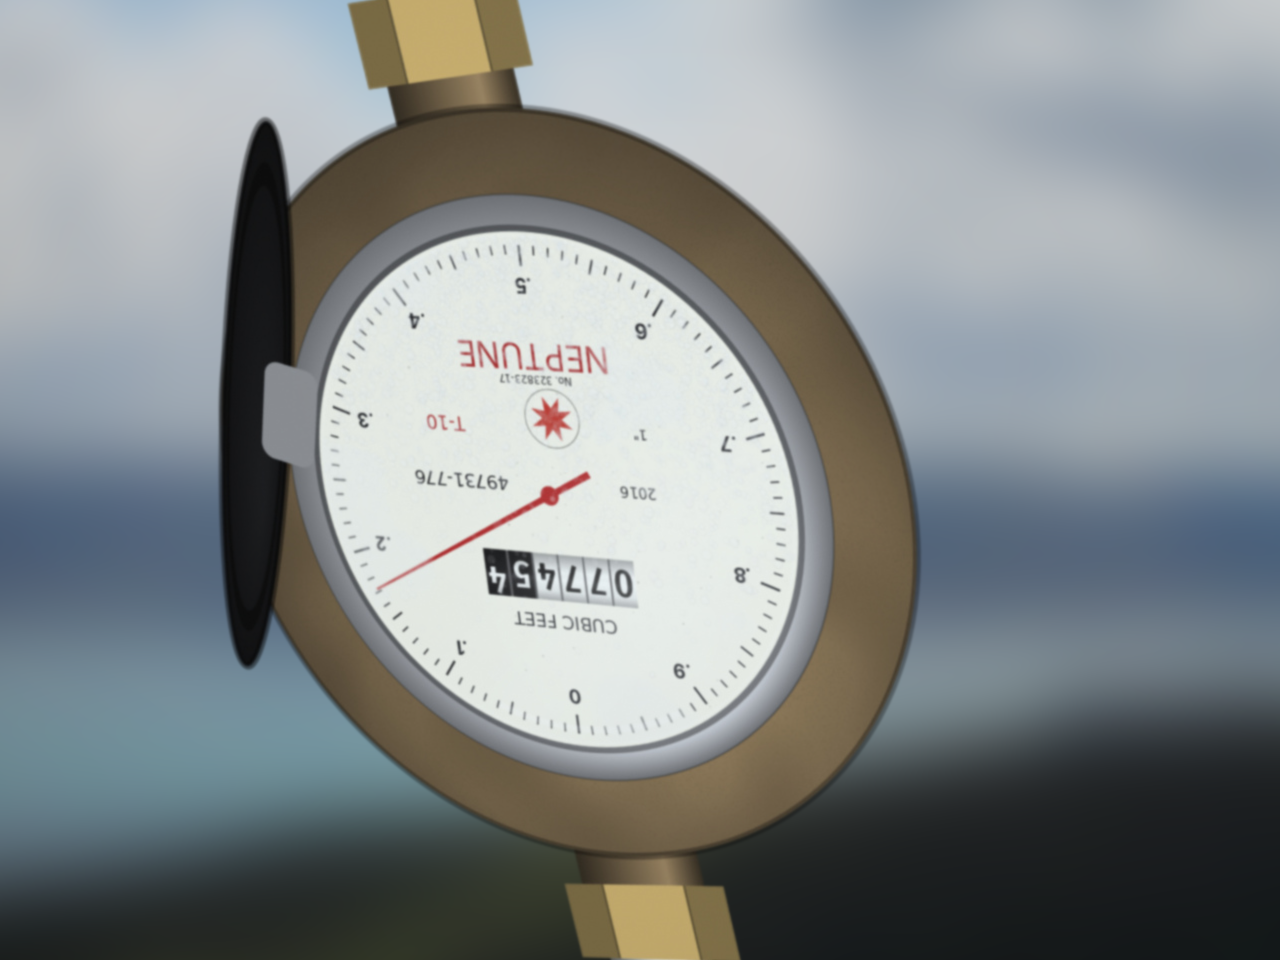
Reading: 77454.17 ft³
